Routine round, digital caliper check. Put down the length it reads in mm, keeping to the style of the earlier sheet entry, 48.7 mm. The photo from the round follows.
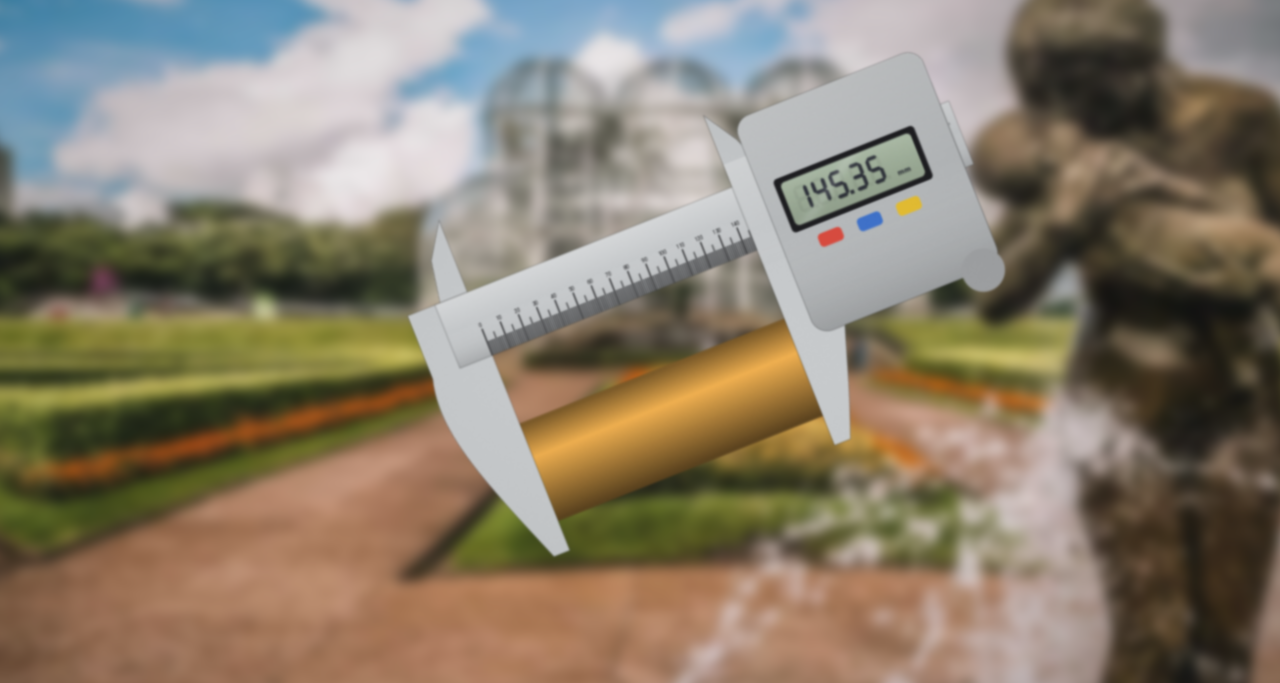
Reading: 145.35 mm
